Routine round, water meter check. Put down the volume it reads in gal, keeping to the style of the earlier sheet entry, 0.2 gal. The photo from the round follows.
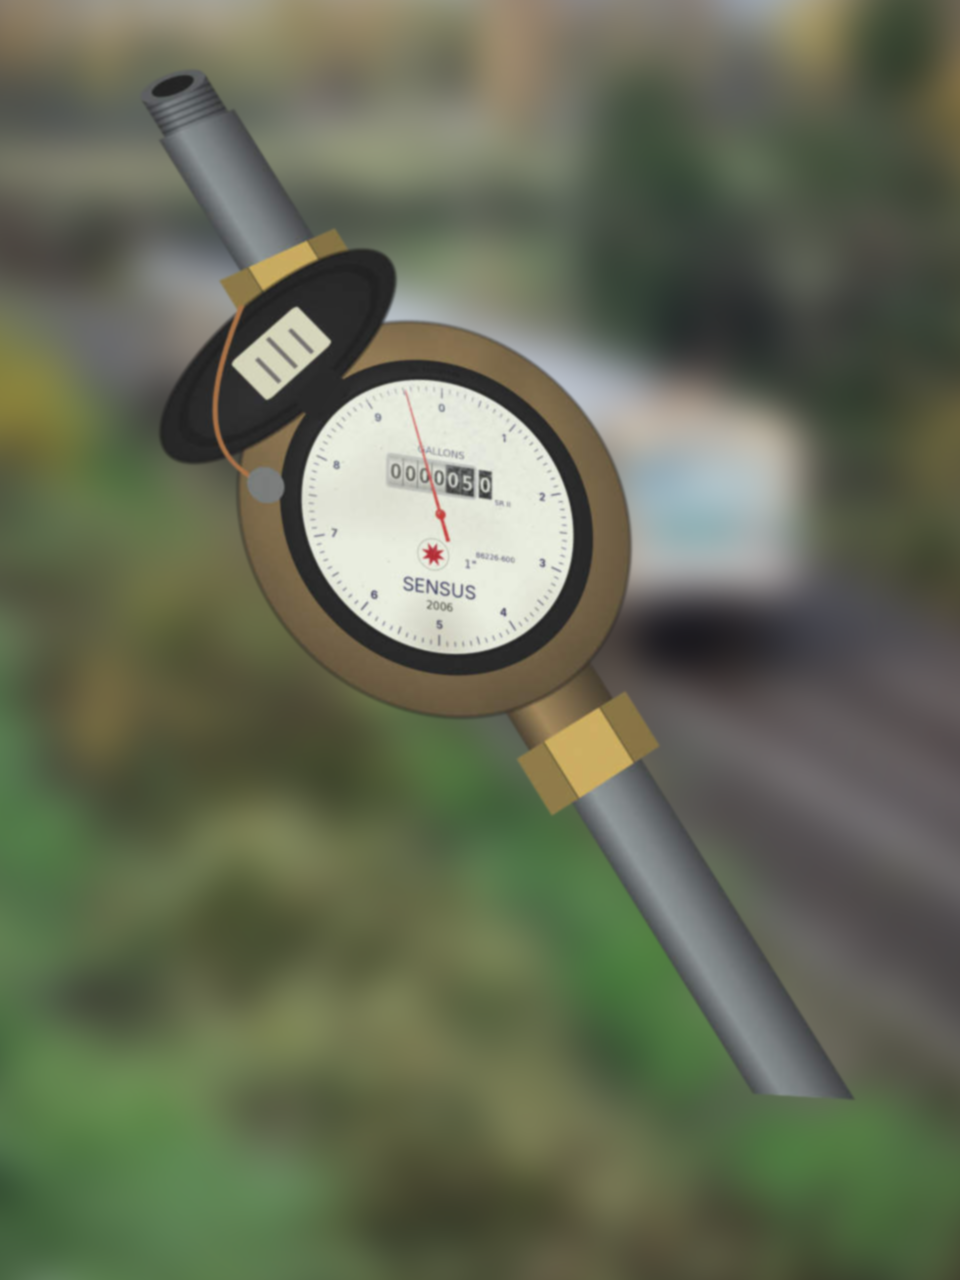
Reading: 49.5 gal
